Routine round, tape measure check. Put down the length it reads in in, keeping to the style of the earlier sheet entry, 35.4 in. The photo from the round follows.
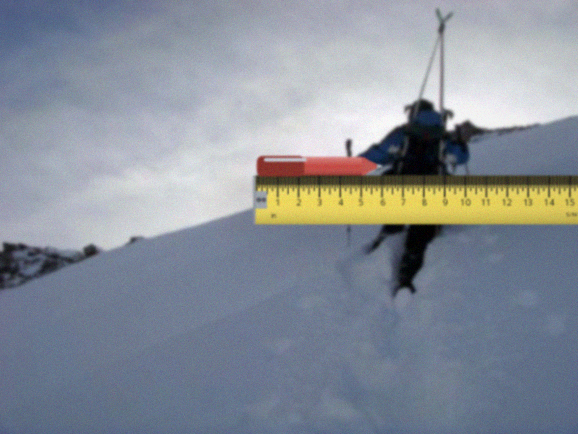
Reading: 6 in
